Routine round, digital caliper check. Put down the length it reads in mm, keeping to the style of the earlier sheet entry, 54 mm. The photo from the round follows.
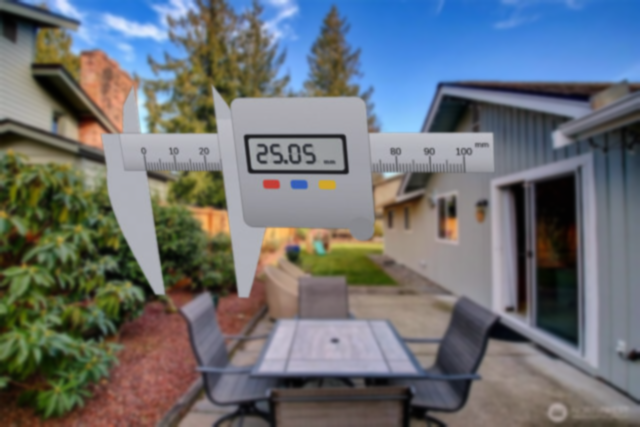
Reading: 25.05 mm
